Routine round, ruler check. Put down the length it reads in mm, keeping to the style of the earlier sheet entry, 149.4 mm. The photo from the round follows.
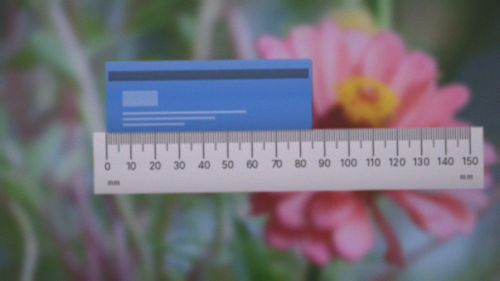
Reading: 85 mm
